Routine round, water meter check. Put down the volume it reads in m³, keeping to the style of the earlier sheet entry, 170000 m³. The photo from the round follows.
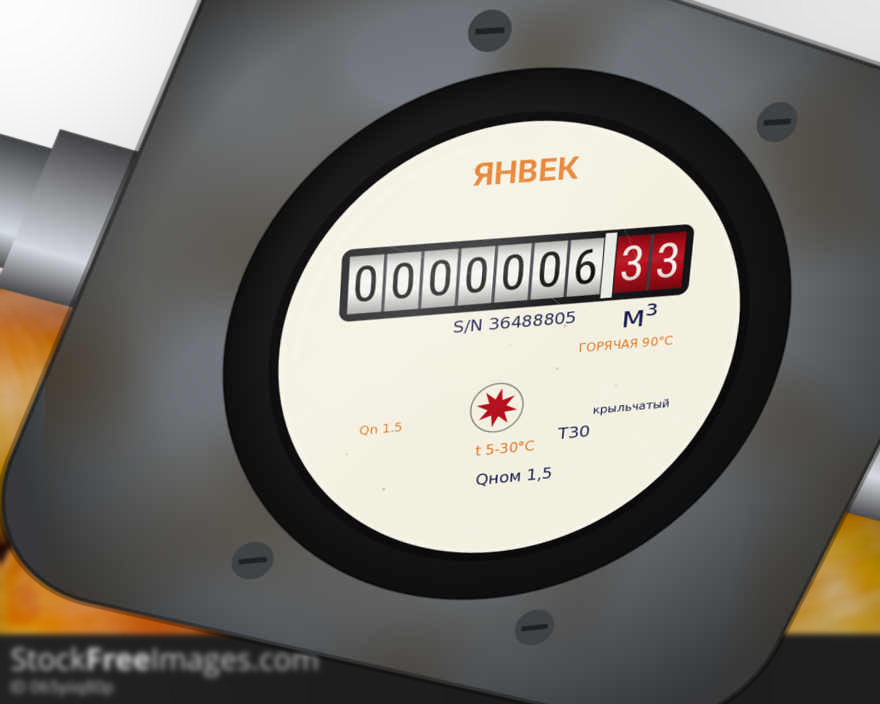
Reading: 6.33 m³
